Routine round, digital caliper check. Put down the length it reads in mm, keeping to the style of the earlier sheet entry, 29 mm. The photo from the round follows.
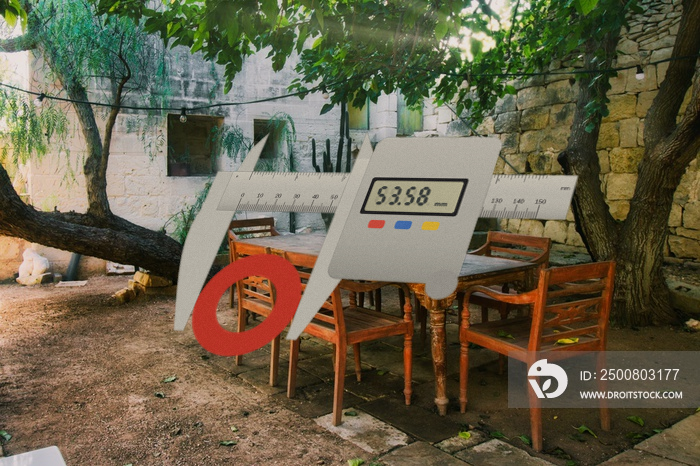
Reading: 53.58 mm
